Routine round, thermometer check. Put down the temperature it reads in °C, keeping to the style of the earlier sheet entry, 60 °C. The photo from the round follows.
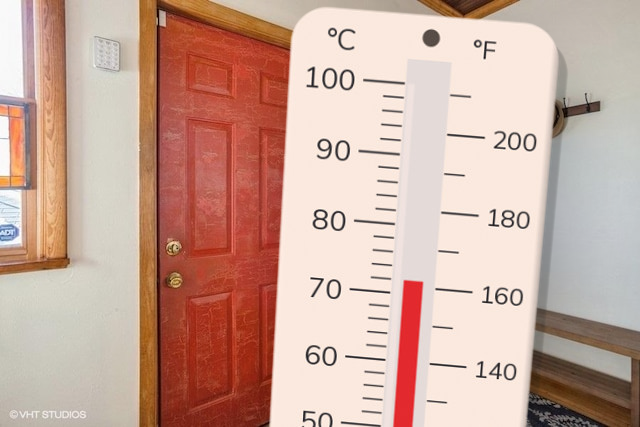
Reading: 72 °C
